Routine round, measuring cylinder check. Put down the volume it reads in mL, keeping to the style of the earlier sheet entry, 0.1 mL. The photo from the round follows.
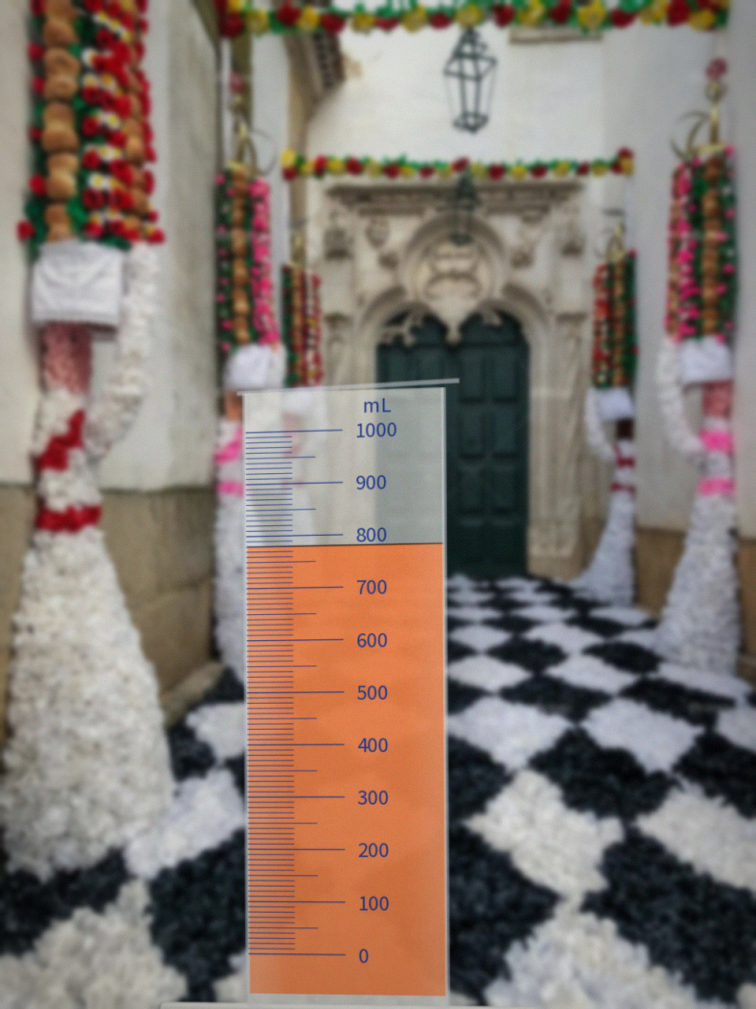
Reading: 780 mL
